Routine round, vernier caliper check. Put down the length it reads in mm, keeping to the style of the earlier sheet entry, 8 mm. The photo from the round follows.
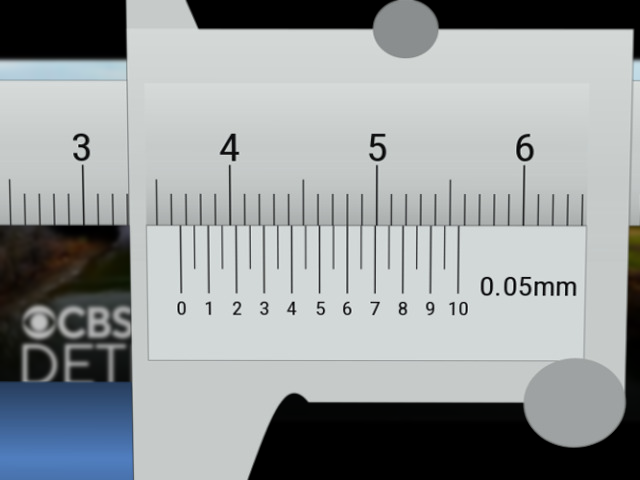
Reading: 36.6 mm
